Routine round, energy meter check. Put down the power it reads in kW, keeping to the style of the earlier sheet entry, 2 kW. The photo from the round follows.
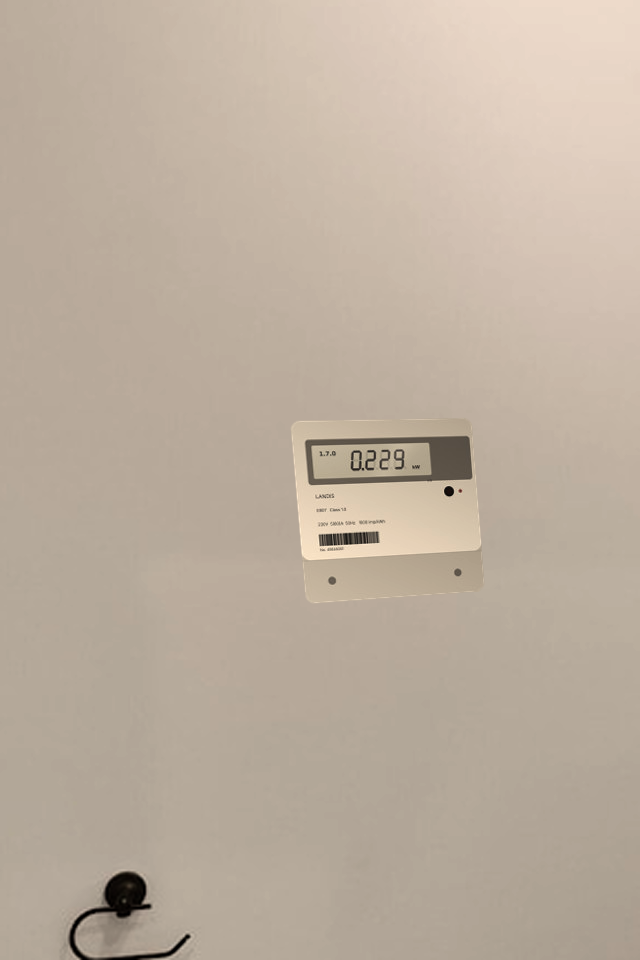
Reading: 0.229 kW
